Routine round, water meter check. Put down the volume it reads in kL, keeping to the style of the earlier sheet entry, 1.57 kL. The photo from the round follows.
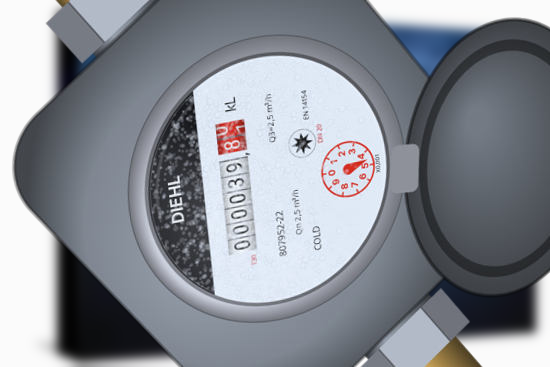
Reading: 39.804 kL
